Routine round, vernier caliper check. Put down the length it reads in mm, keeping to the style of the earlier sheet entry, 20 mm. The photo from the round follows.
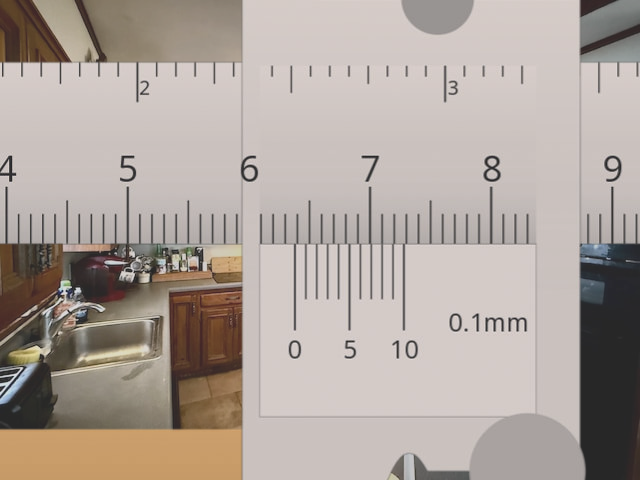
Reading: 63.8 mm
